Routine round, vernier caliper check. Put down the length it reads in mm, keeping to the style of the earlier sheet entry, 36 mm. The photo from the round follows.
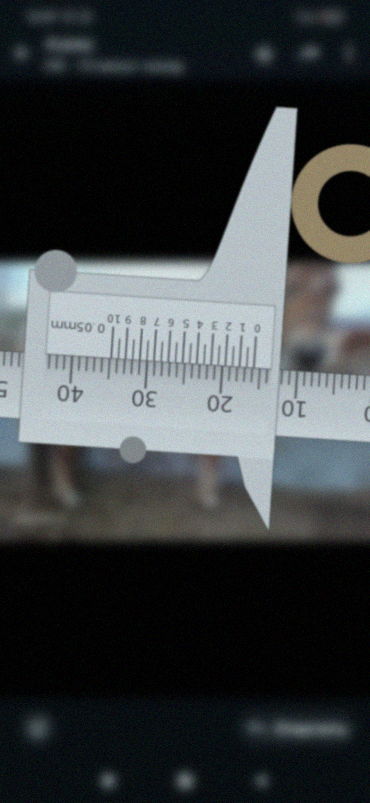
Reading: 15.8 mm
